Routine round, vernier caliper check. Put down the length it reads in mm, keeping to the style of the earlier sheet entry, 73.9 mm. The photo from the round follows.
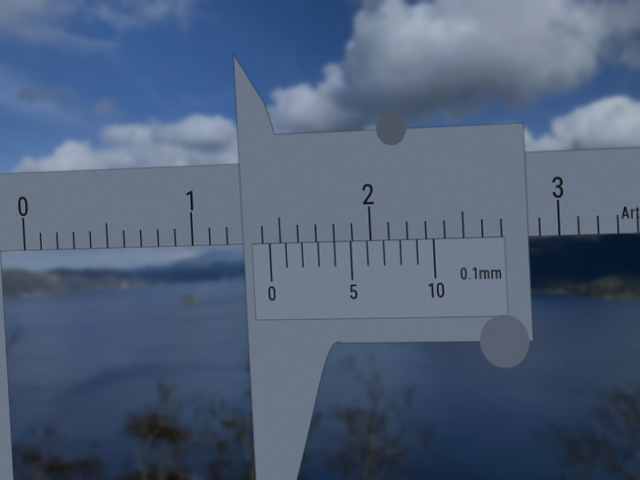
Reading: 14.4 mm
